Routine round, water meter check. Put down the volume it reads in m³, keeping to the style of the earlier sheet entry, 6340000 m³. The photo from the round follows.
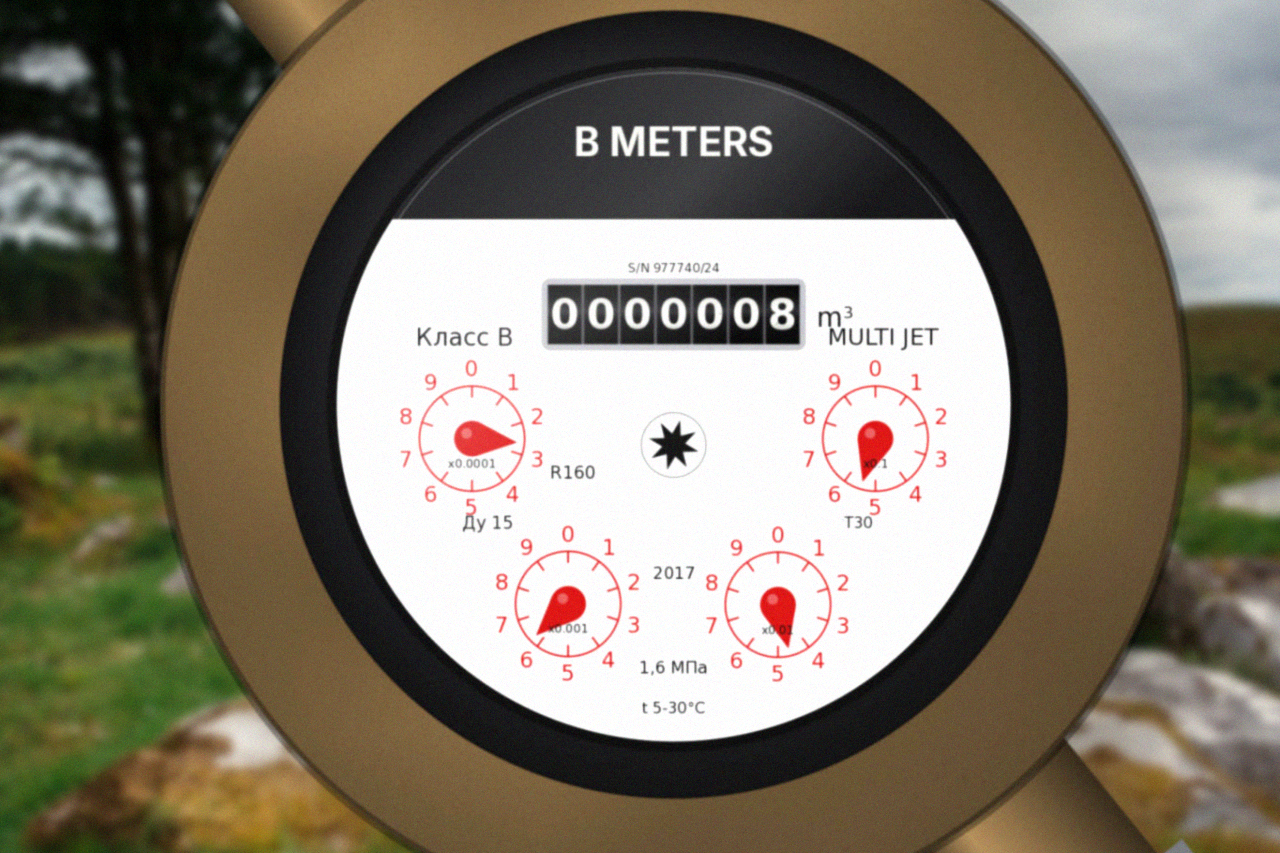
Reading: 8.5462 m³
